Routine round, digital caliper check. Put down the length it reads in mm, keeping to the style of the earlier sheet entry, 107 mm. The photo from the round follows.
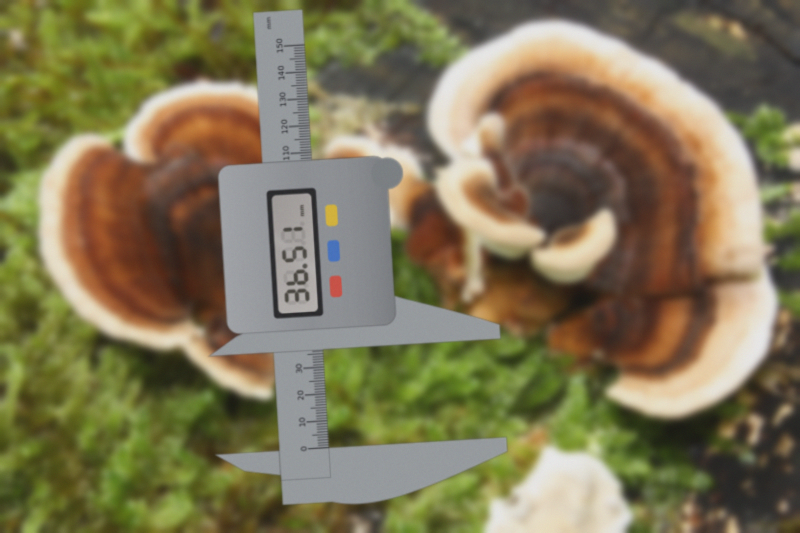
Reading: 36.51 mm
